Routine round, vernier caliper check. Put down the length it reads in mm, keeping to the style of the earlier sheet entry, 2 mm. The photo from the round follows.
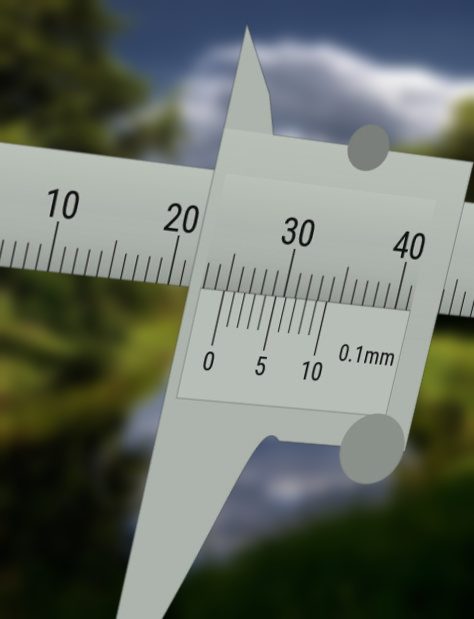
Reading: 24.8 mm
